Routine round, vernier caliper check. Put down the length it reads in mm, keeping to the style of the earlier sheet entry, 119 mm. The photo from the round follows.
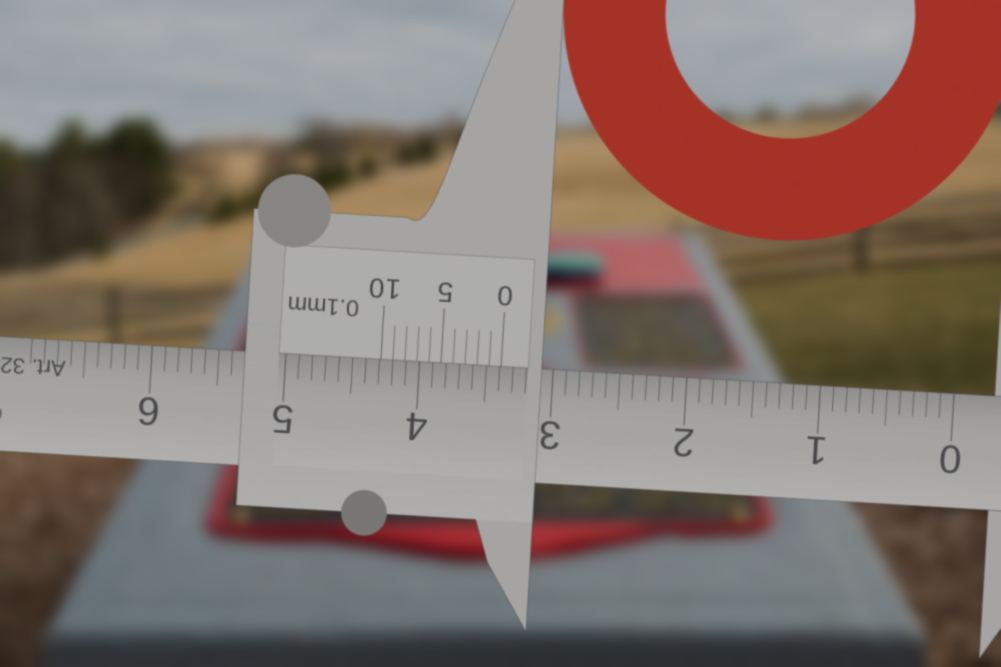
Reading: 33.9 mm
